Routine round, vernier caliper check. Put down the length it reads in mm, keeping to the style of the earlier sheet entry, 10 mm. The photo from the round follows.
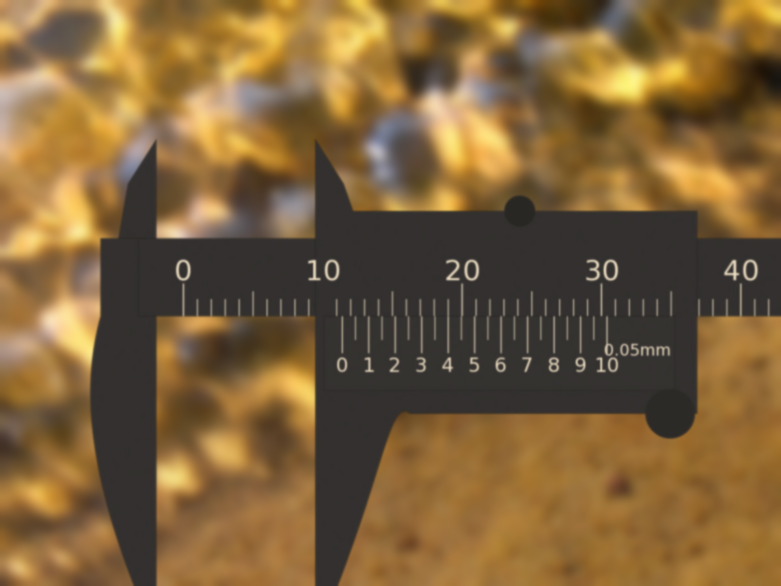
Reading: 11.4 mm
